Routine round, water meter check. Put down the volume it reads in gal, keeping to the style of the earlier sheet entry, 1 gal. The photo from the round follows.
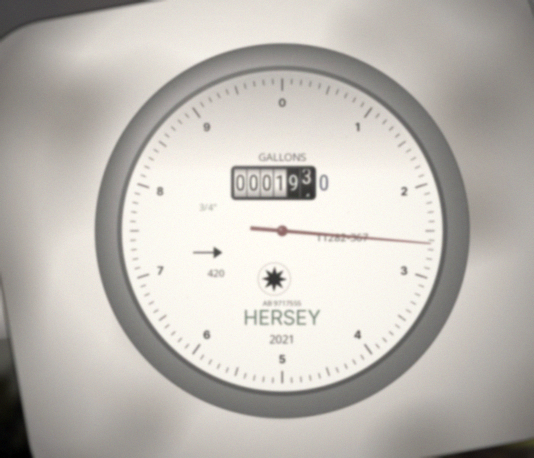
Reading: 1932.6 gal
